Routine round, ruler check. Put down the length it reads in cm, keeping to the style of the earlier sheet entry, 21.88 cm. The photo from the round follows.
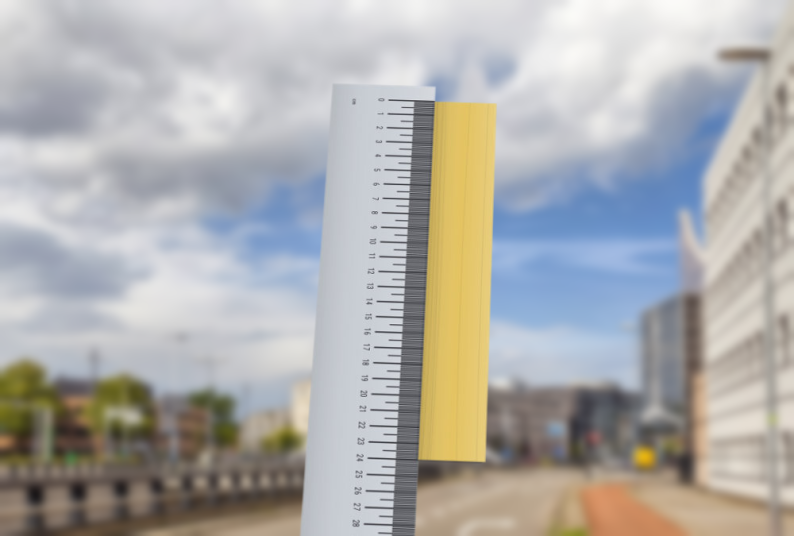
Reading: 24 cm
